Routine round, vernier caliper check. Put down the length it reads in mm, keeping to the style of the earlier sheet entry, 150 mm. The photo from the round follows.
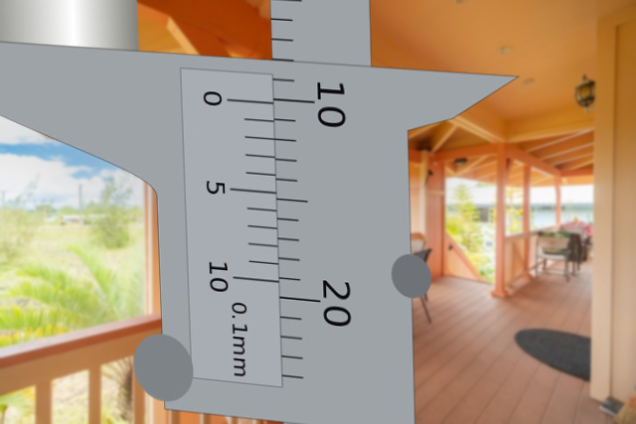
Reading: 10.2 mm
